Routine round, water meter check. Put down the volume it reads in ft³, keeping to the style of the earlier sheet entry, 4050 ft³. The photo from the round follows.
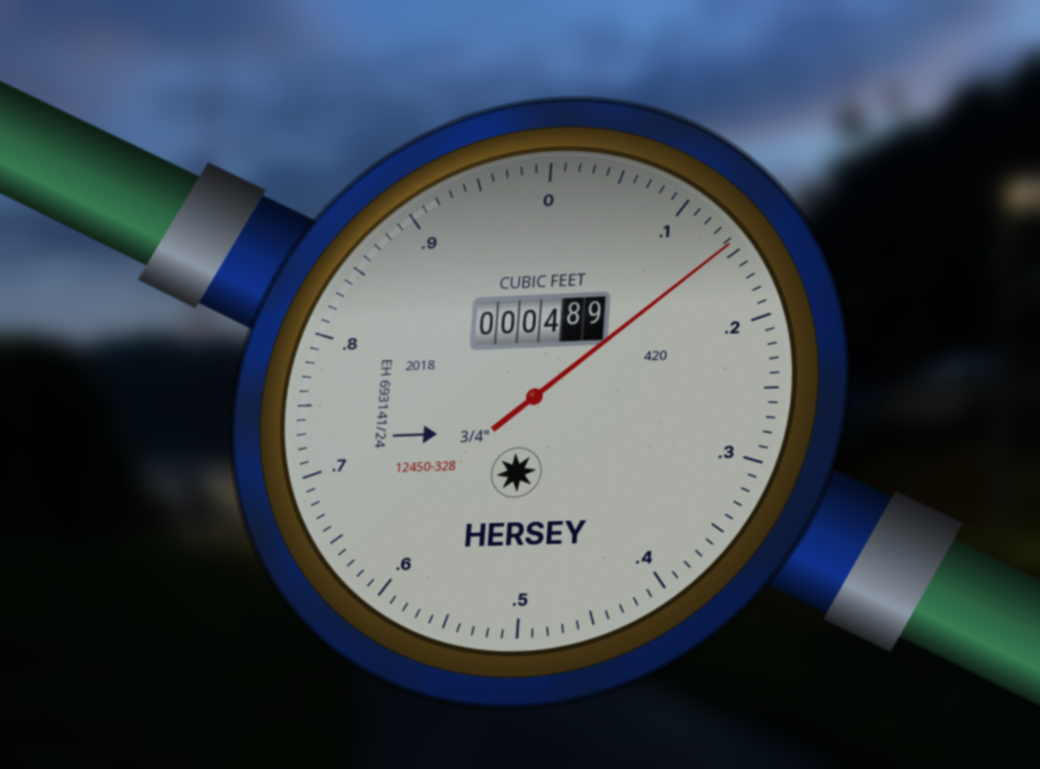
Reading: 489.14 ft³
